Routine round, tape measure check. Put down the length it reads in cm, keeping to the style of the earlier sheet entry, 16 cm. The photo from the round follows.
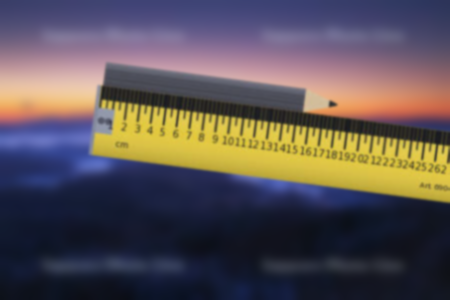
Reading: 18 cm
